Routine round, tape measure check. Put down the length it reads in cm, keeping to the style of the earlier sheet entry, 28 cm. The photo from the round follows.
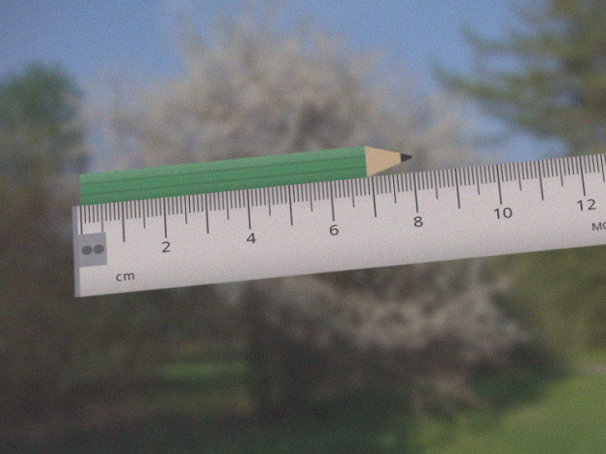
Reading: 8 cm
